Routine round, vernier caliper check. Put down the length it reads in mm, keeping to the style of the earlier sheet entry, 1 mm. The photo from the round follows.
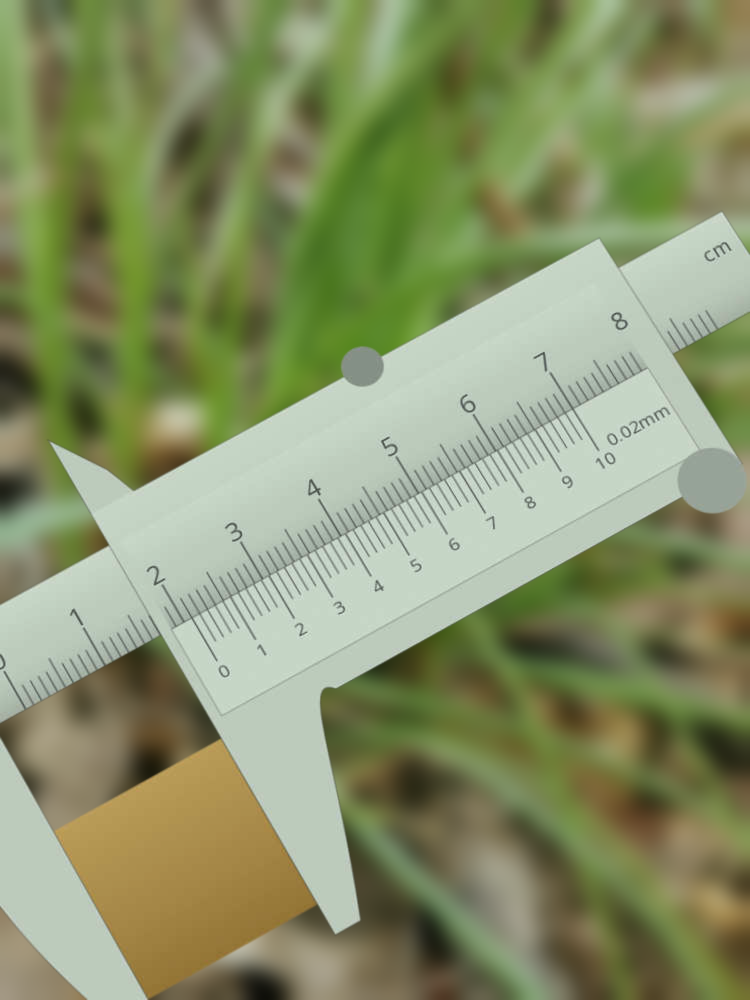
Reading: 21.0 mm
